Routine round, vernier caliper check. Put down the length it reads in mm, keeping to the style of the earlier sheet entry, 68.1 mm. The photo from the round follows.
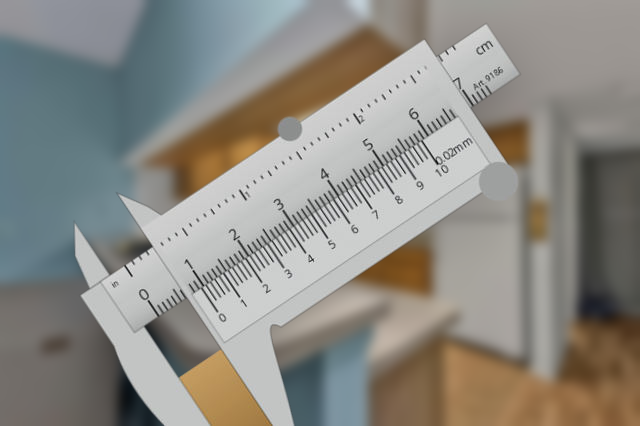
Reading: 9.5 mm
